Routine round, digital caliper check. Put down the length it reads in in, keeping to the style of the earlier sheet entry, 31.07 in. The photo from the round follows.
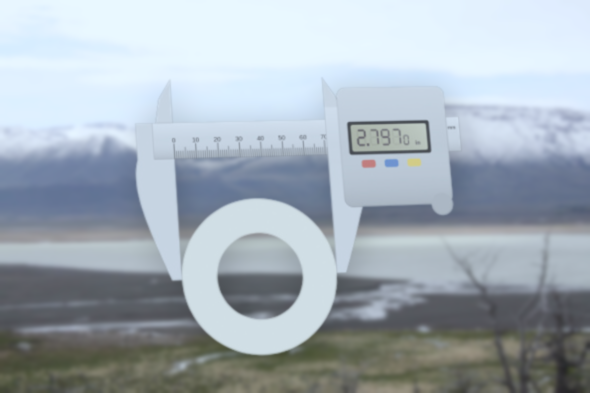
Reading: 2.7970 in
